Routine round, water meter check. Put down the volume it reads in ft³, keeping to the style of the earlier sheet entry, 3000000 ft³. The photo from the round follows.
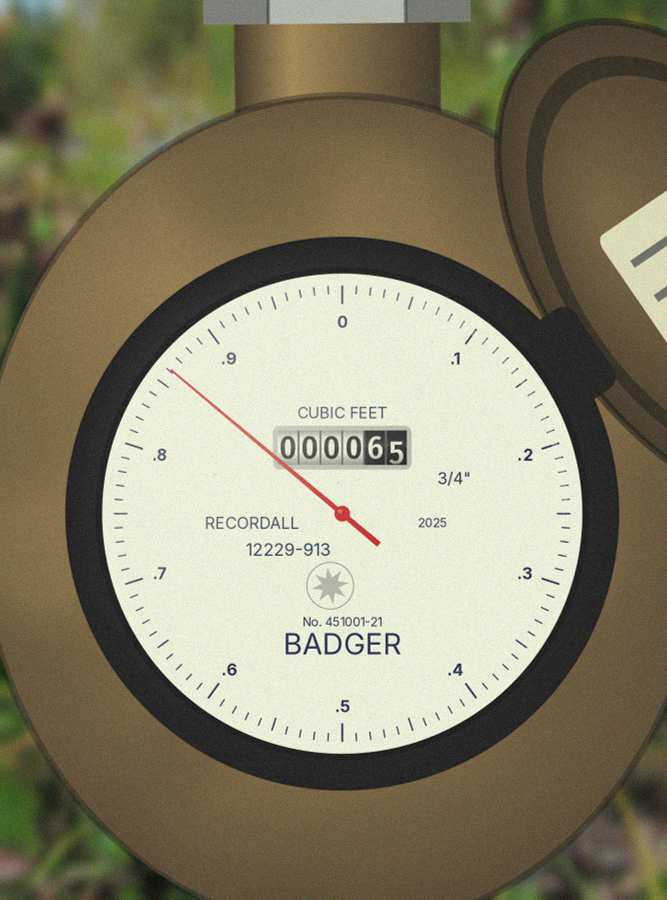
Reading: 64.86 ft³
